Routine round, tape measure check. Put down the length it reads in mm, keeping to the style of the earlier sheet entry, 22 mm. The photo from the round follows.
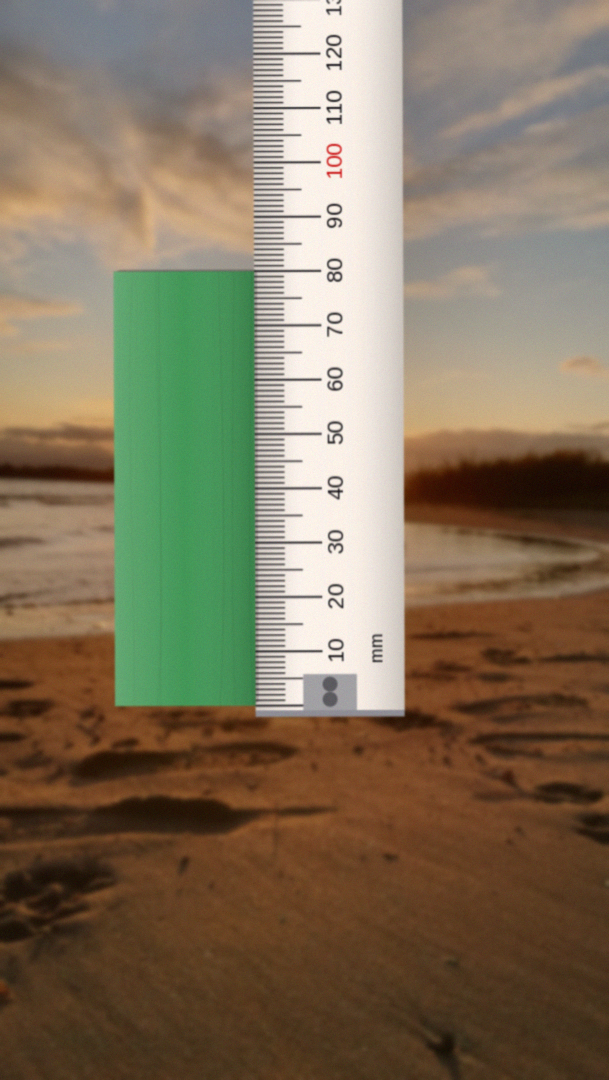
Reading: 80 mm
